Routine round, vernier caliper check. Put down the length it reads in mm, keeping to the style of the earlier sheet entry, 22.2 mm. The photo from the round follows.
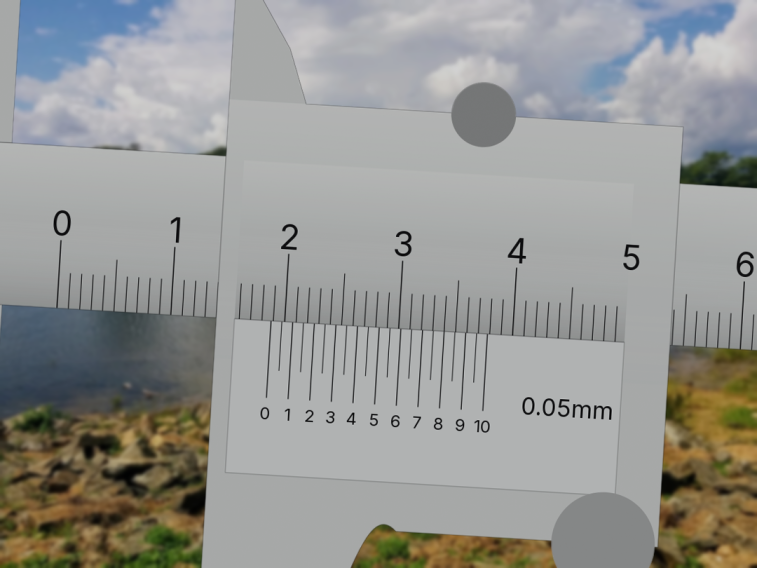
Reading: 18.8 mm
